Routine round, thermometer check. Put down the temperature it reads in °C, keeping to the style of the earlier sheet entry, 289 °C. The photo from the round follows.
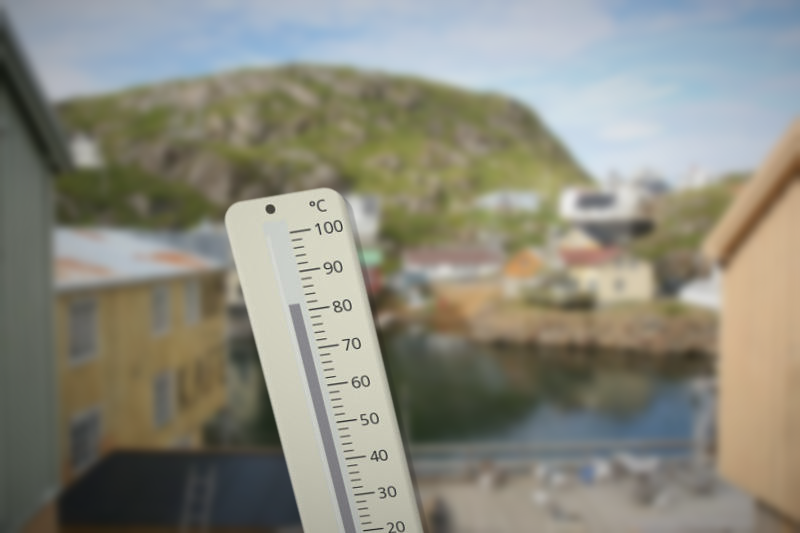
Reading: 82 °C
